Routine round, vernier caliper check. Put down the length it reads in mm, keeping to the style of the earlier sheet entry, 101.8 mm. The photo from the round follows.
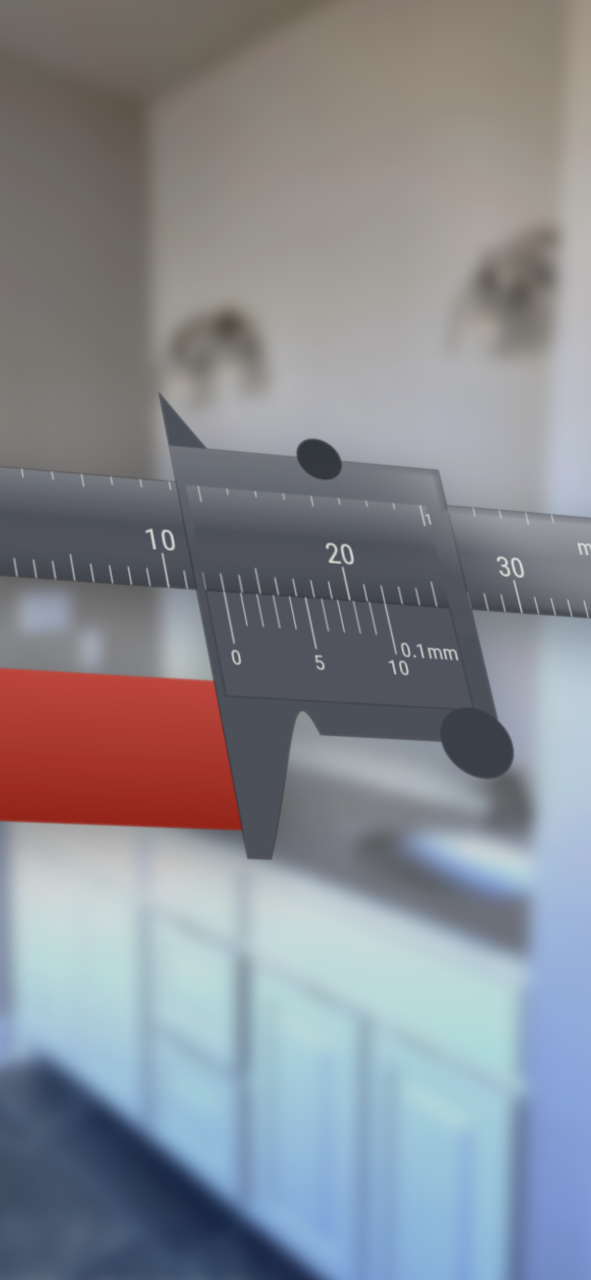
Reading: 13.0 mm
